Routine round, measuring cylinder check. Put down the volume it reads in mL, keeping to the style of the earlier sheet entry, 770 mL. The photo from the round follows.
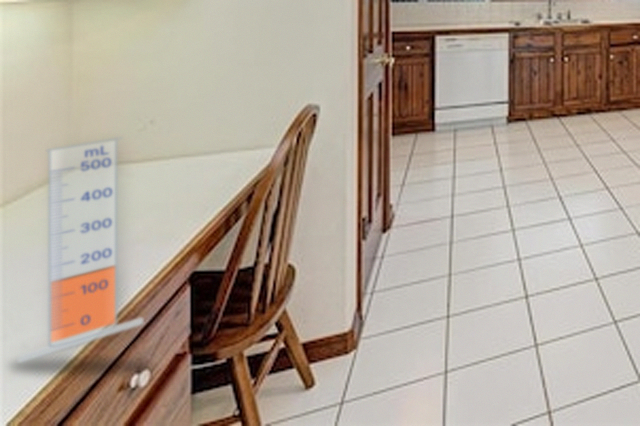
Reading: 150 mL
